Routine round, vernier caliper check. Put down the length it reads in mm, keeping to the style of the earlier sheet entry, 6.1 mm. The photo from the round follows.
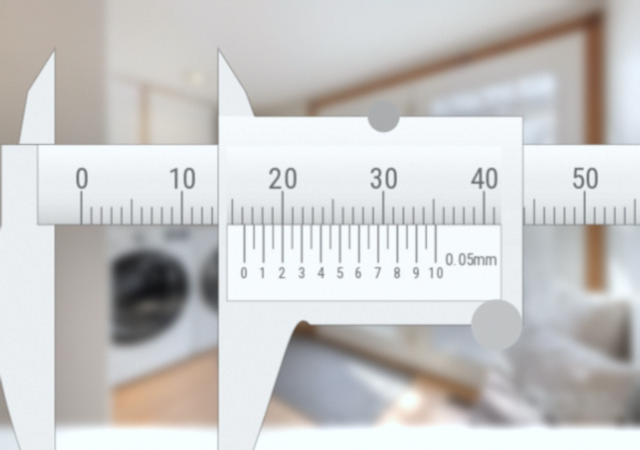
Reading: 16.2 mm
